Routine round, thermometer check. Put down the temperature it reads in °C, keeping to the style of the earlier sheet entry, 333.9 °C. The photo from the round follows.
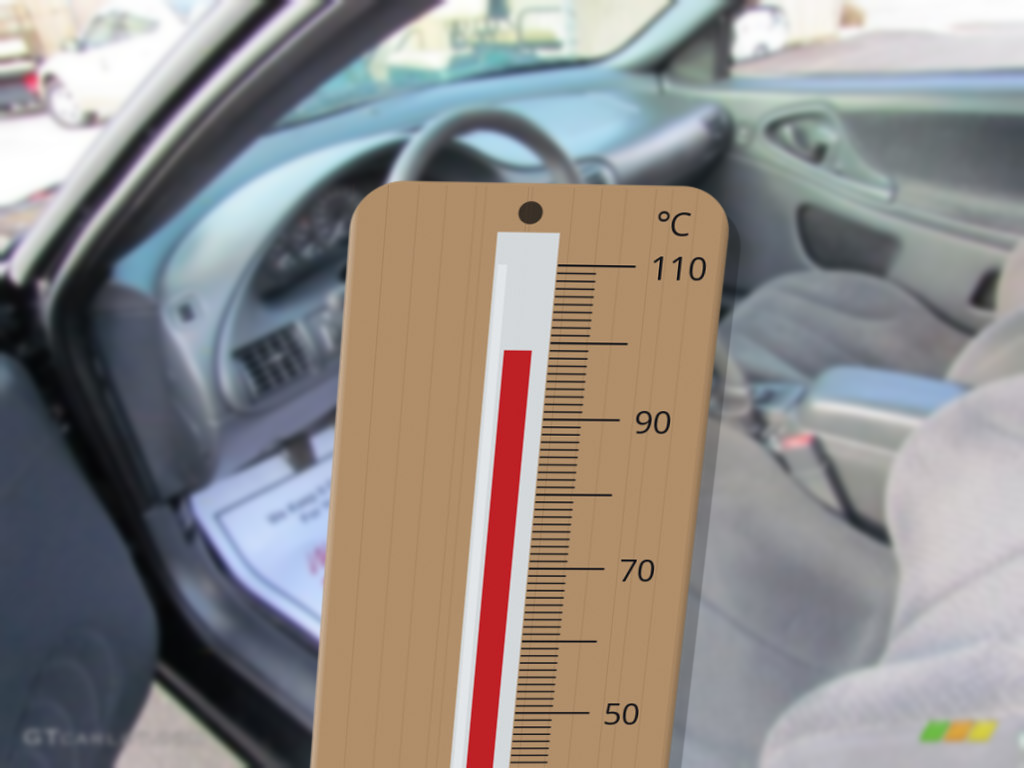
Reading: 99 °C
